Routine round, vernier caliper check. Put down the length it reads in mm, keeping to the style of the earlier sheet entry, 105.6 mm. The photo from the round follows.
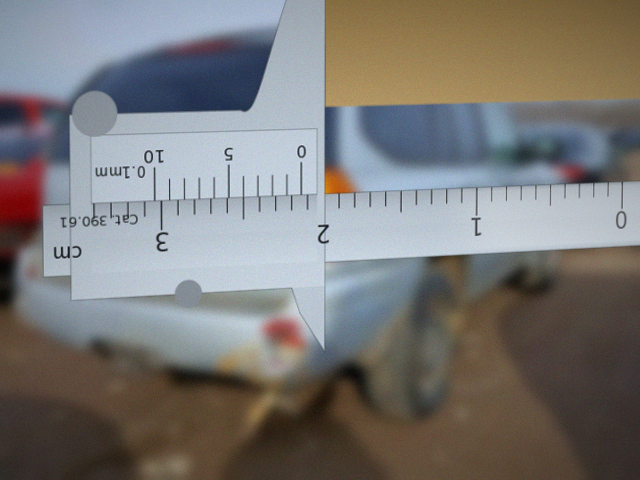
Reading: 21.4 mm
